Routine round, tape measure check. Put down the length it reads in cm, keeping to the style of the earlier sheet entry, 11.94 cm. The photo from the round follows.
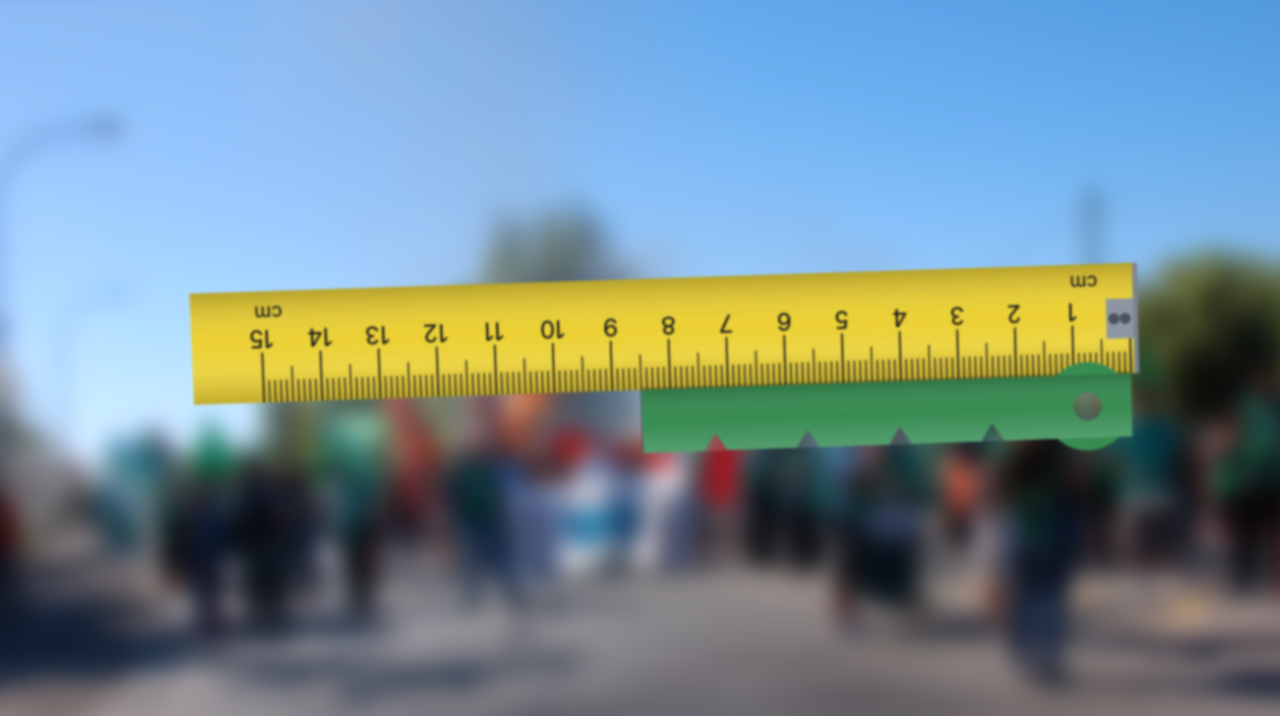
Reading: 8.5 cm
